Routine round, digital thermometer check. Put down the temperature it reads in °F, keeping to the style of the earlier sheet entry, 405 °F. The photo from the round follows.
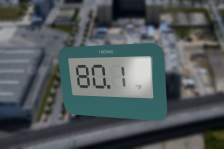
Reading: 80.1 °F
